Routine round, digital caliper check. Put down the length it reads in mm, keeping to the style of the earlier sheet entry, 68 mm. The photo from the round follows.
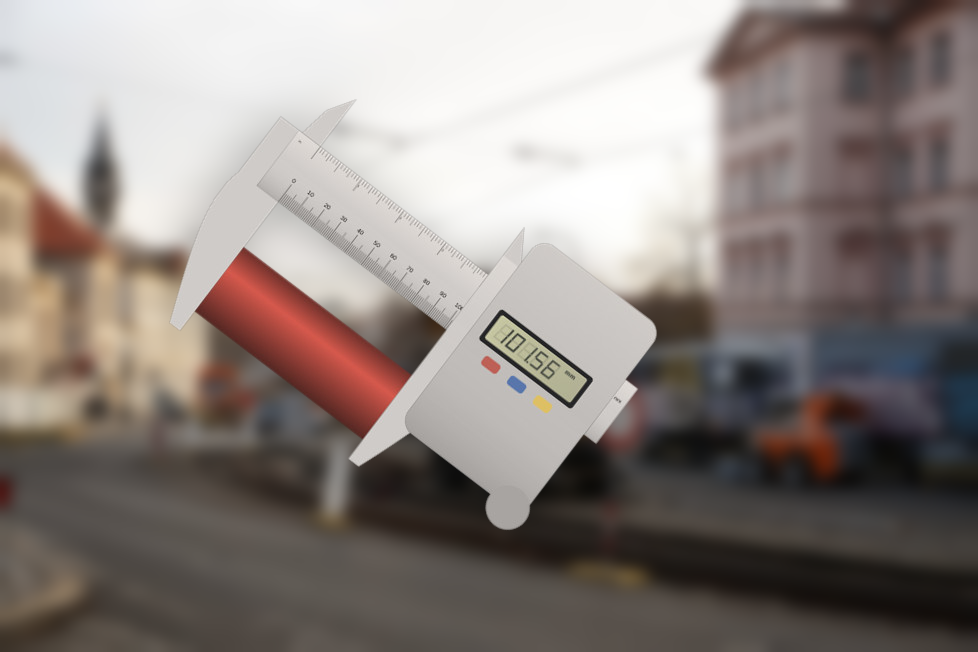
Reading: 101.56 mm
